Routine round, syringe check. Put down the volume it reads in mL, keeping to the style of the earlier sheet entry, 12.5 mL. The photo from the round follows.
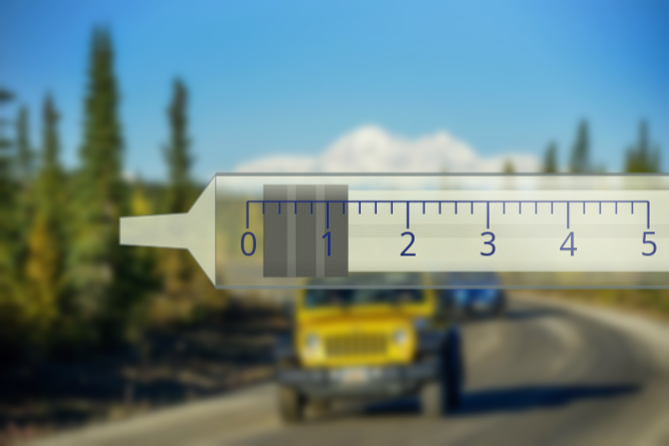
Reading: 0.2 mL
